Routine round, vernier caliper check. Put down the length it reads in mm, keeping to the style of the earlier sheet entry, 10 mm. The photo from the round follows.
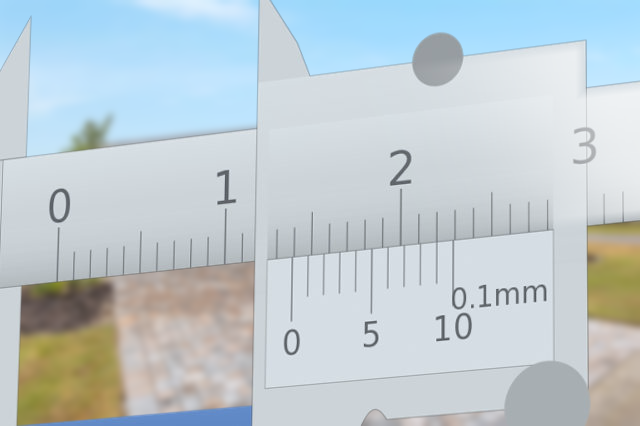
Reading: 13.9 mm
